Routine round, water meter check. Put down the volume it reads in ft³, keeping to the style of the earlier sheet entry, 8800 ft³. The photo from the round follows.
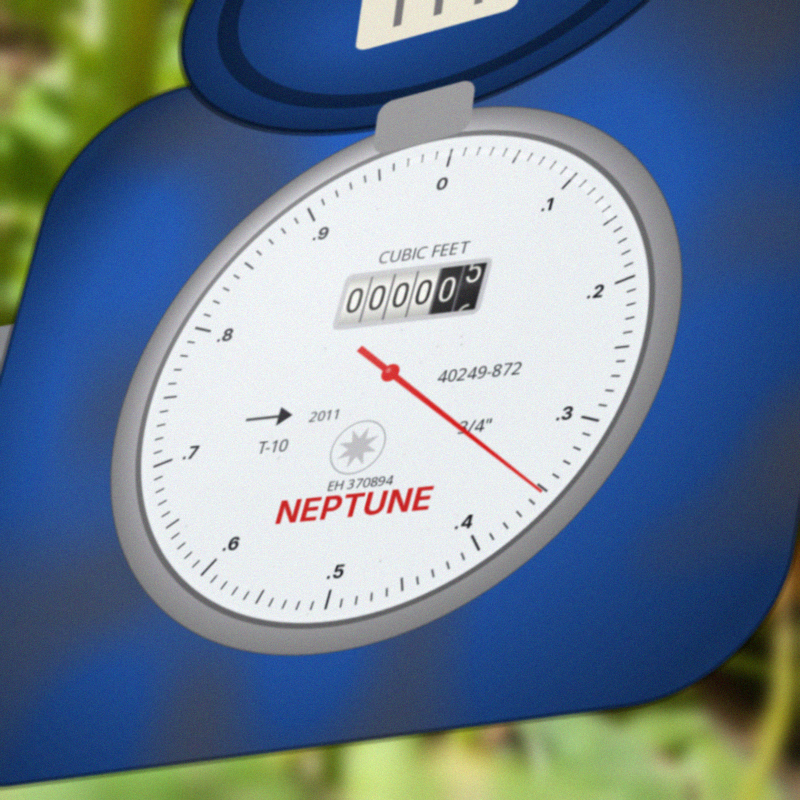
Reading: 5.35 ft³
